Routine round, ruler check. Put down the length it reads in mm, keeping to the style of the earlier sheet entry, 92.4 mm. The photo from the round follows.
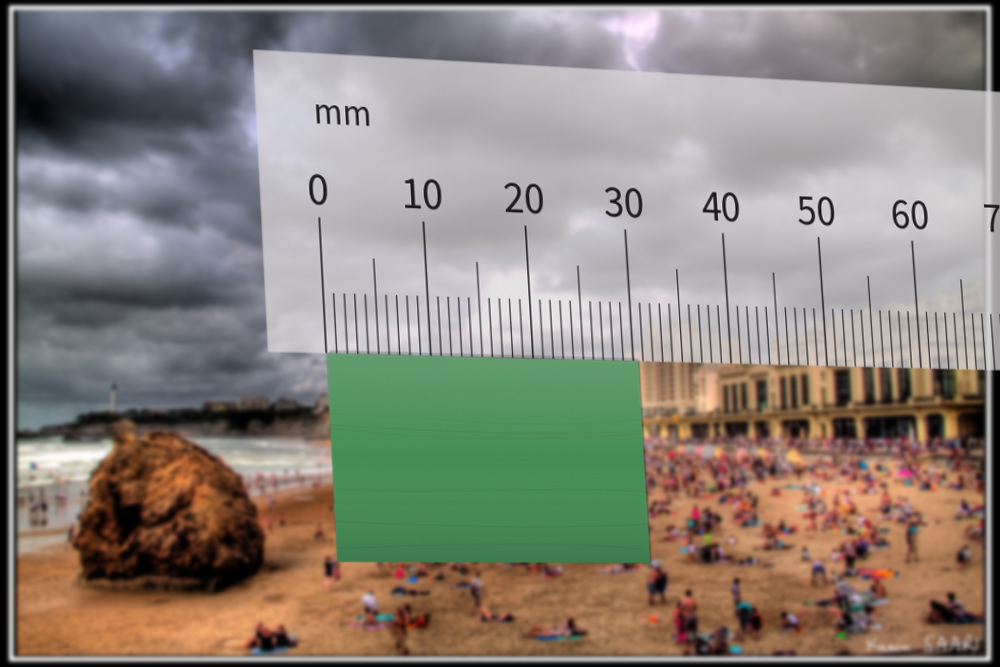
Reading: 30.5 mm
